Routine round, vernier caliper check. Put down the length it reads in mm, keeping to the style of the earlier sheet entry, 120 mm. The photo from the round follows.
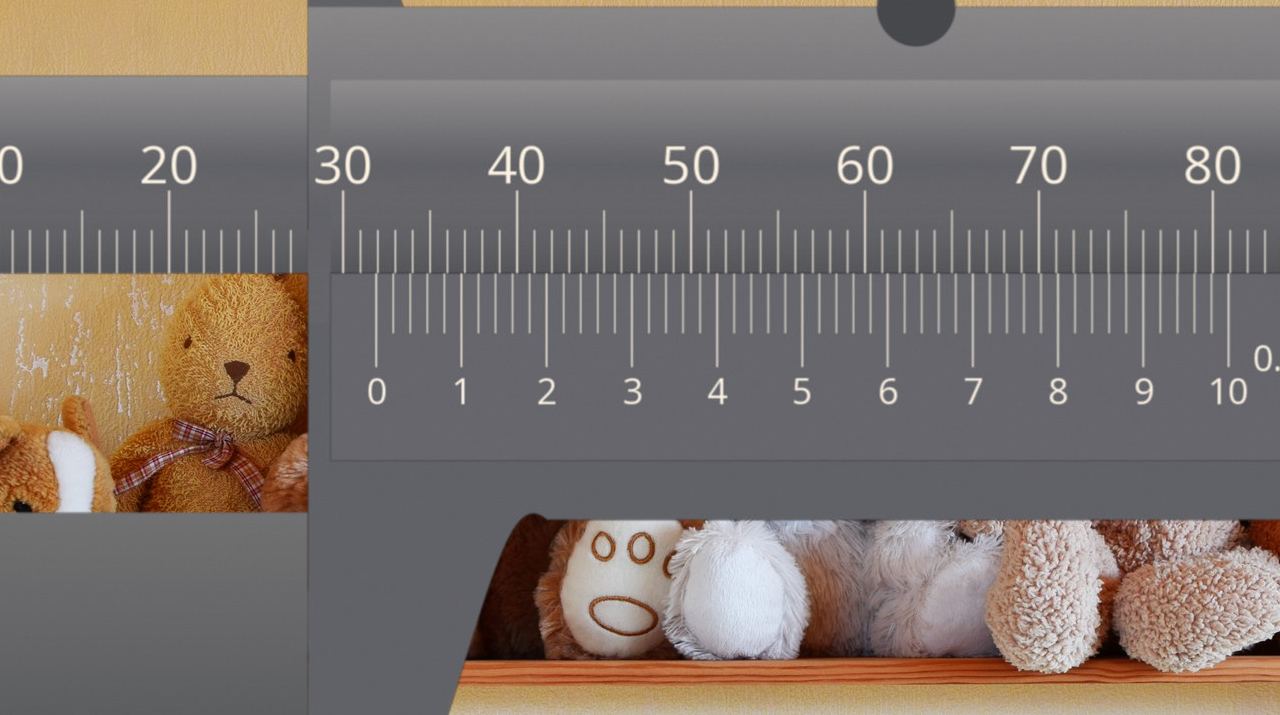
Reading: 31.9 mm
